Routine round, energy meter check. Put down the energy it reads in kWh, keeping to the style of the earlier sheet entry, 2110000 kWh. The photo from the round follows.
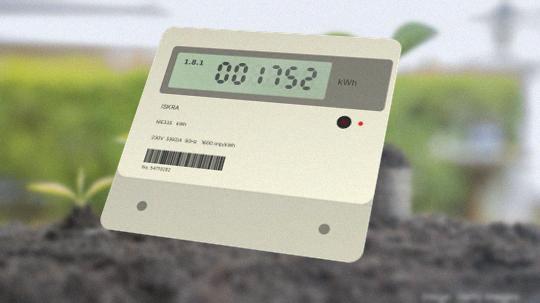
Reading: 1752 kWh
